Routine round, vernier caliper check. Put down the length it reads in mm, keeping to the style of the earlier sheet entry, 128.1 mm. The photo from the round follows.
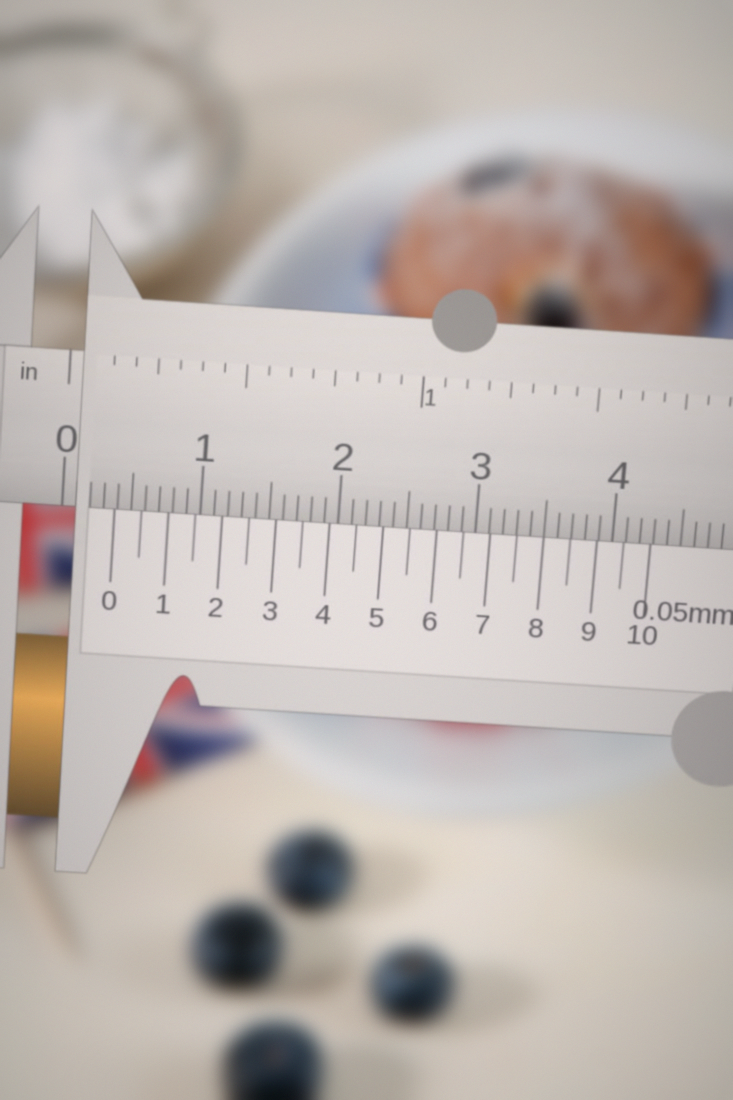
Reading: 3.8 mm
